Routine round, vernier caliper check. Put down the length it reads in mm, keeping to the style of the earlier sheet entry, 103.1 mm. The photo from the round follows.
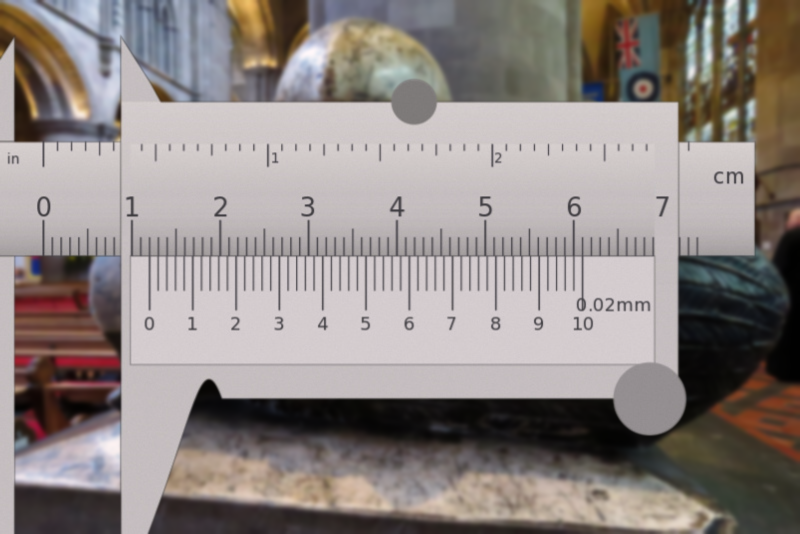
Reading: 12.0 mm
